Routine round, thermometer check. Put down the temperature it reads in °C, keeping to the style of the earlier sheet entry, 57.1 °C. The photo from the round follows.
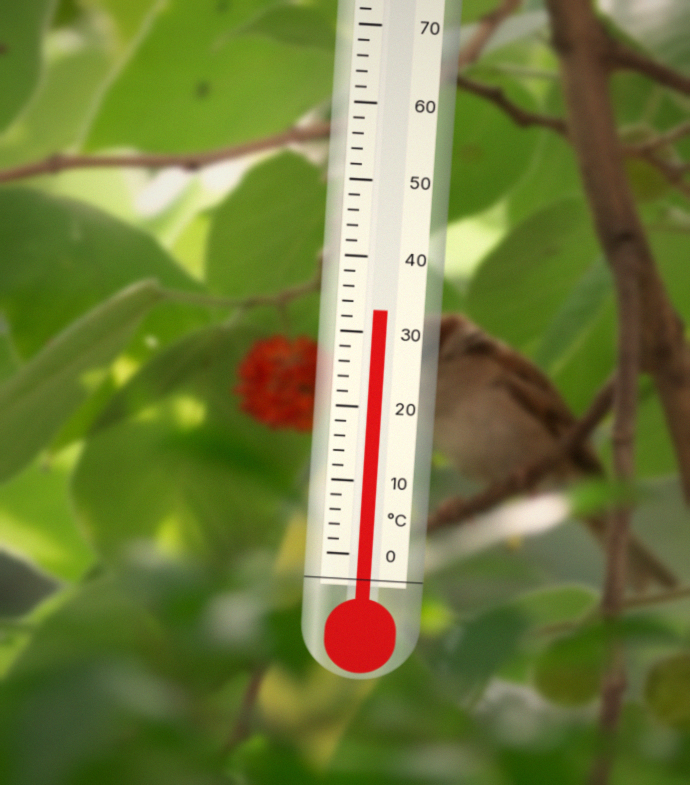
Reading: 33 °C
